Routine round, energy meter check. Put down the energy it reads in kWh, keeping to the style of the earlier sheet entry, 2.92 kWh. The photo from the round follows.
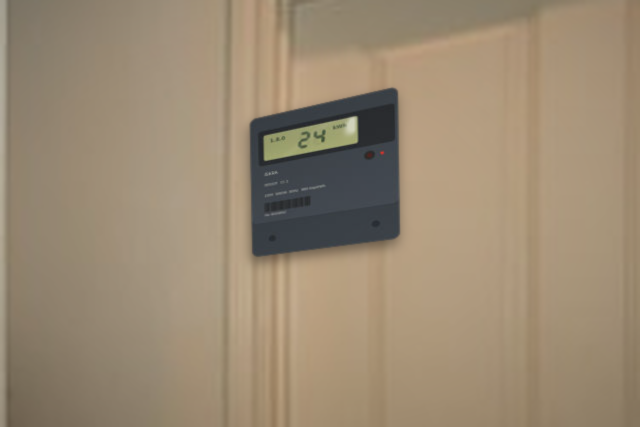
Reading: 24 kWh
